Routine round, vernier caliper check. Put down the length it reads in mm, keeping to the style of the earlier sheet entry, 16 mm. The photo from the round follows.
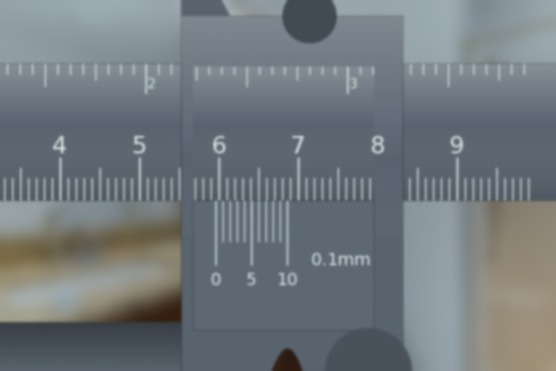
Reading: 59.6 mm
